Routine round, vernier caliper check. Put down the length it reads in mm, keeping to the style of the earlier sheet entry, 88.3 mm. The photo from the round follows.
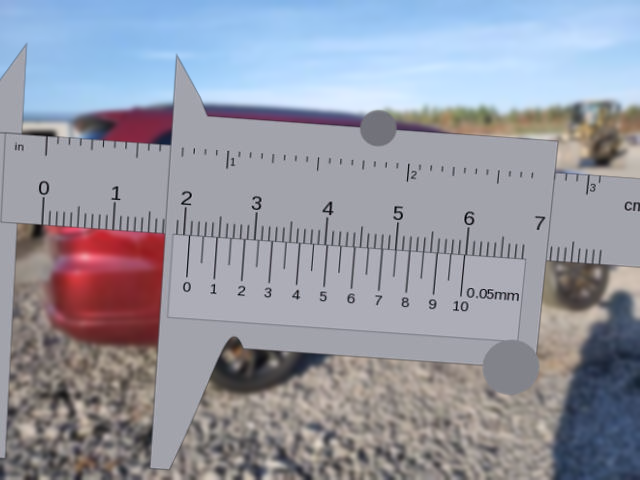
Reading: 20.8 mm
